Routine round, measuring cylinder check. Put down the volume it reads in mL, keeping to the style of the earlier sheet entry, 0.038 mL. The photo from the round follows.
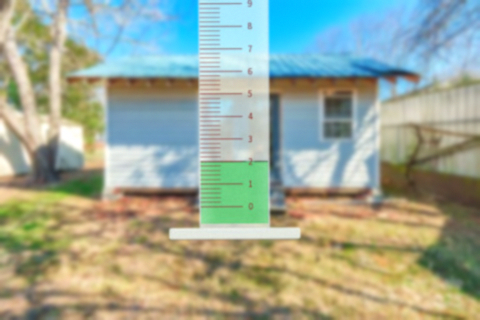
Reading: 2 mL
